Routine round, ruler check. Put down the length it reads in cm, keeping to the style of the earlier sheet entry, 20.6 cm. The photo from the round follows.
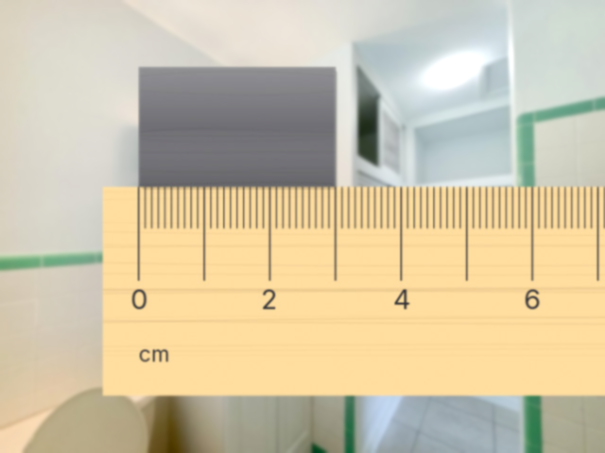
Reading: 3 cm
